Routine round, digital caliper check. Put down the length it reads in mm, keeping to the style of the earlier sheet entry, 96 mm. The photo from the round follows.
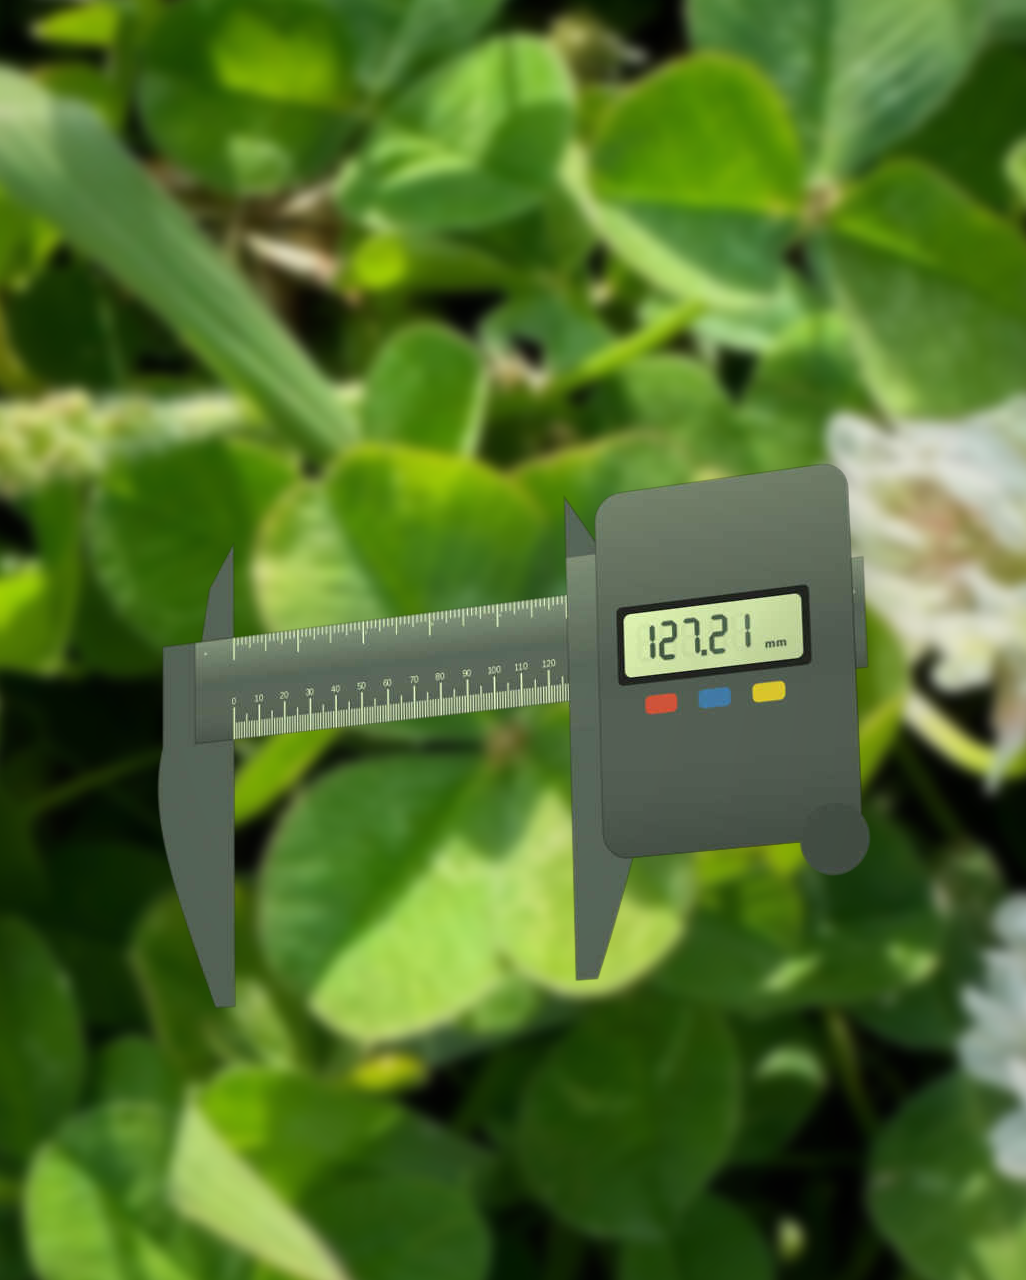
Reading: 127.21 mm
